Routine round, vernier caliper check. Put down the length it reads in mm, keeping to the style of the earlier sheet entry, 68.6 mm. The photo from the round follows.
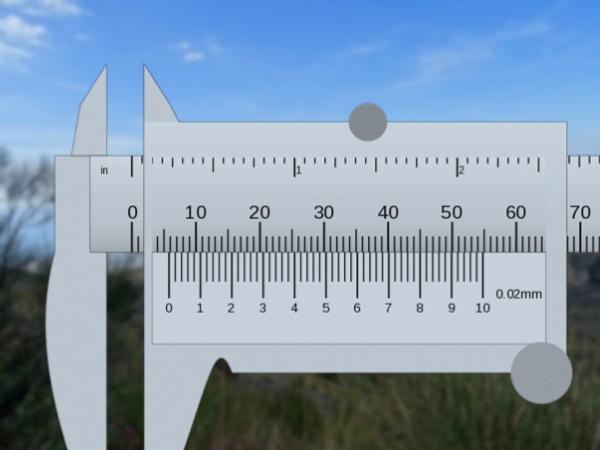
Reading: 5.8 mm
